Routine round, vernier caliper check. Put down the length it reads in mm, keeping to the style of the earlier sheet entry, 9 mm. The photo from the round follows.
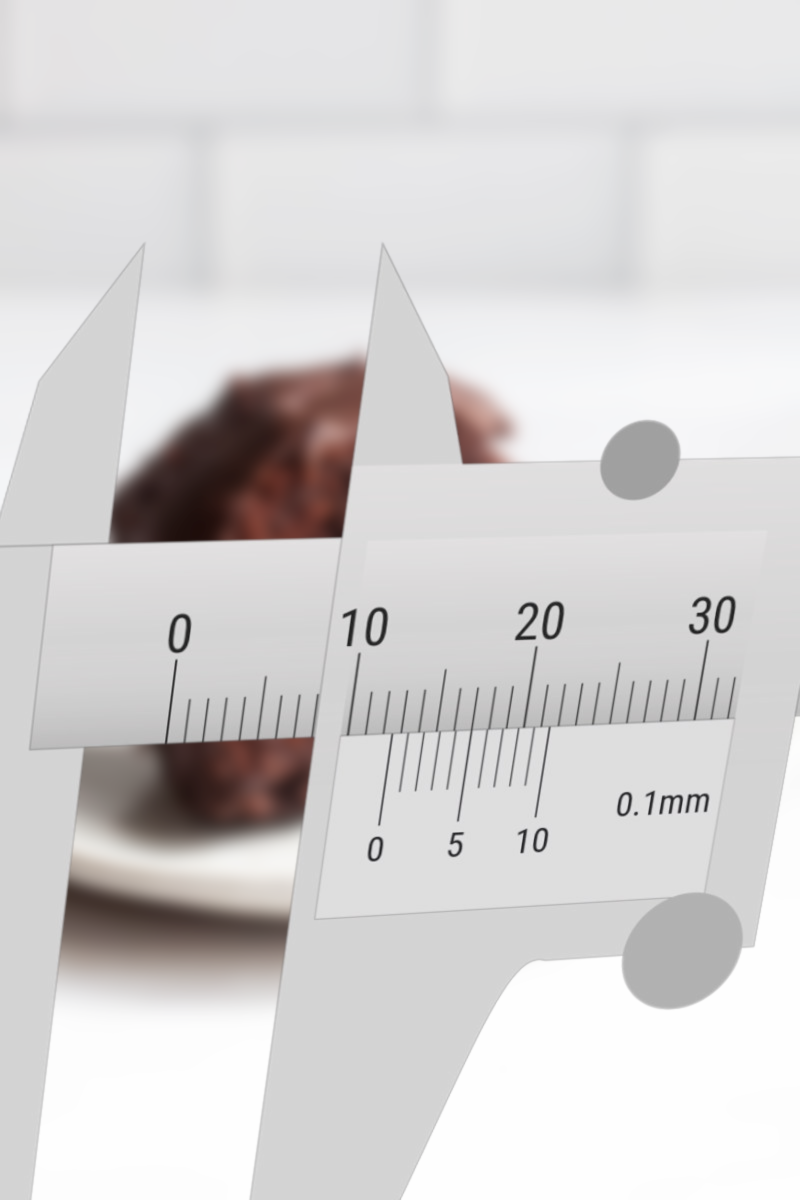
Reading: 12.5 mm
